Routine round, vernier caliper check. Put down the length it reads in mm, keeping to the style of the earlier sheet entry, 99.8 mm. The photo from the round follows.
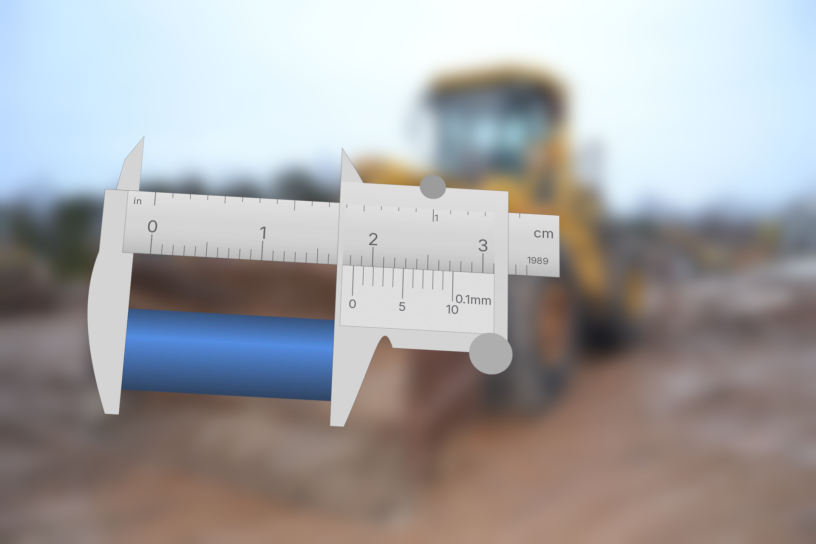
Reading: 18.3 mm
